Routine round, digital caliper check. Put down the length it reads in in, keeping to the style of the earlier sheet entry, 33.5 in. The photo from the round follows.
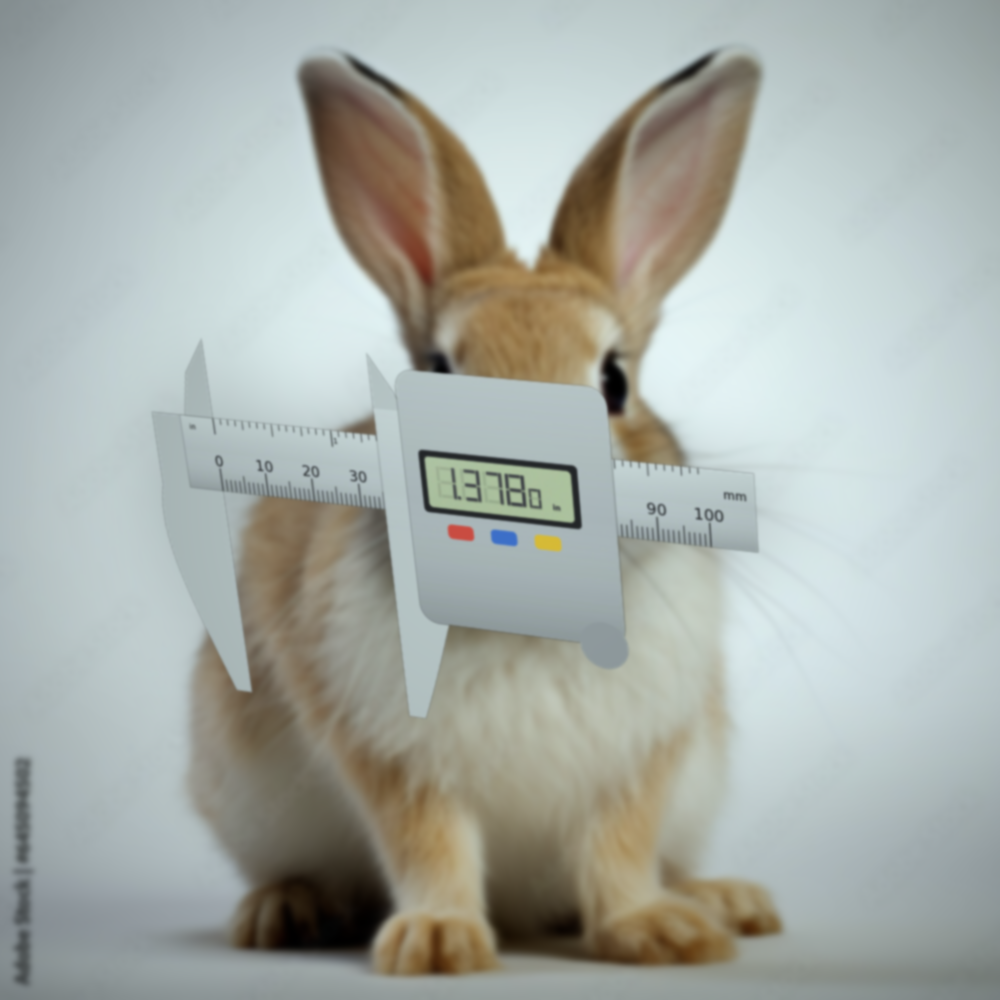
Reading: 1.3780 in
